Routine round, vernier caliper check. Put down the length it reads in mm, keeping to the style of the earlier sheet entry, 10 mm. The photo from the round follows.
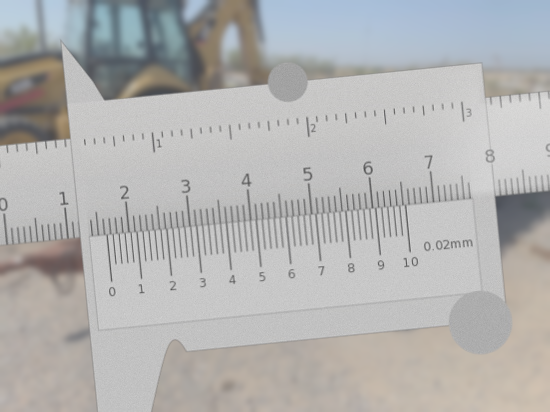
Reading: 16.4 mm
